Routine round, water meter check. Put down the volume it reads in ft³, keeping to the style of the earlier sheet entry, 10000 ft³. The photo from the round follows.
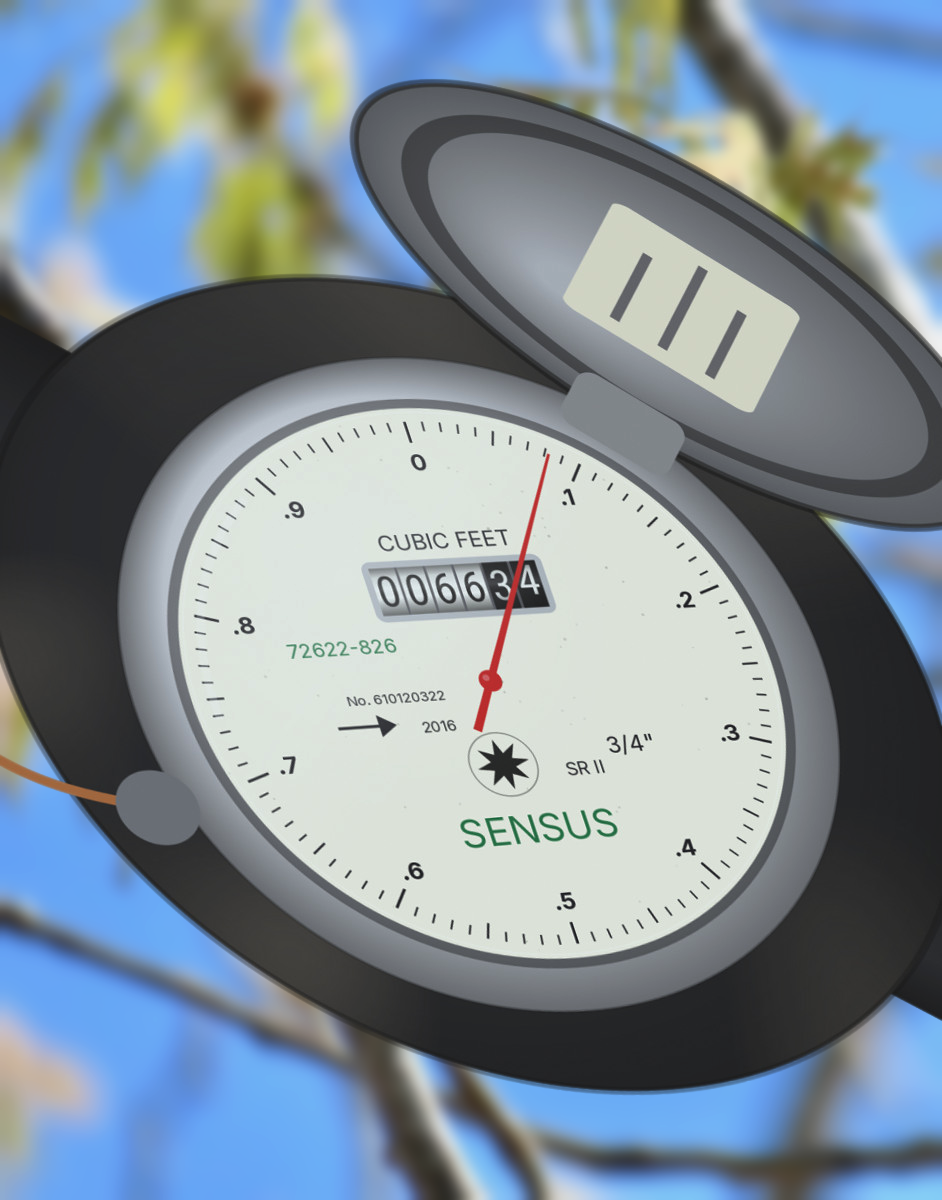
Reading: 6634.08 ft³
